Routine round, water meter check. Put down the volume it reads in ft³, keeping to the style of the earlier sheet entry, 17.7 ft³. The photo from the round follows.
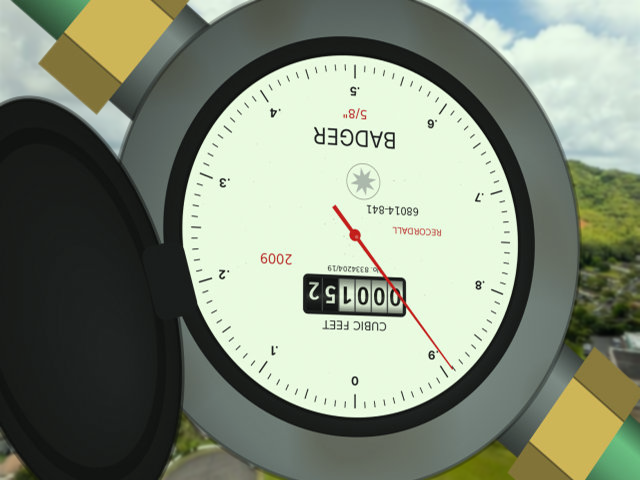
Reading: 151.89 ft³
